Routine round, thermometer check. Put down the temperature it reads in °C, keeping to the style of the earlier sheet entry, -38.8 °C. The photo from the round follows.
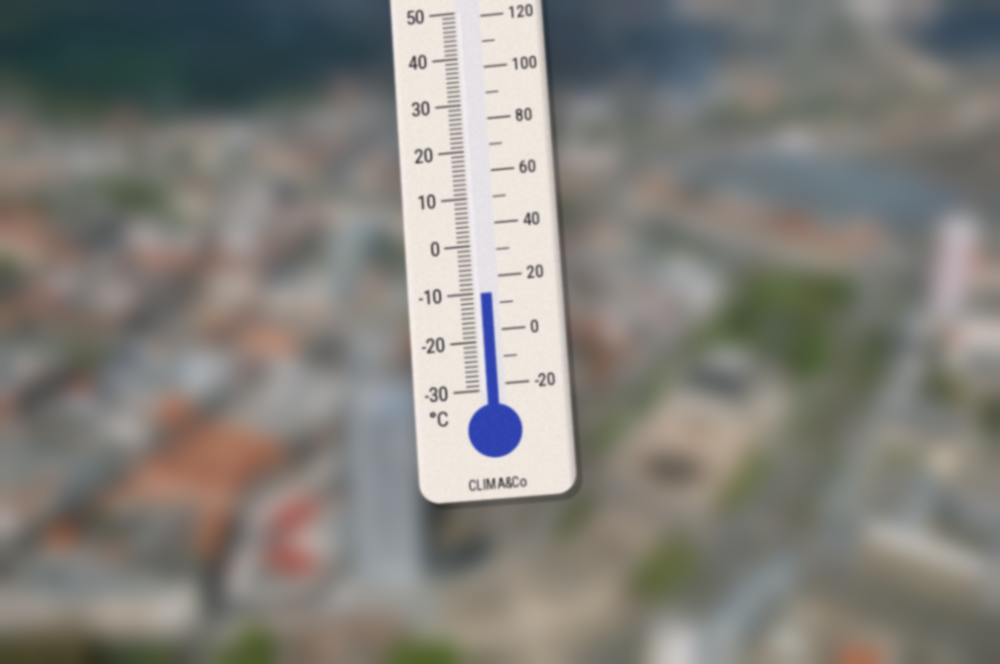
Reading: -10 °C
